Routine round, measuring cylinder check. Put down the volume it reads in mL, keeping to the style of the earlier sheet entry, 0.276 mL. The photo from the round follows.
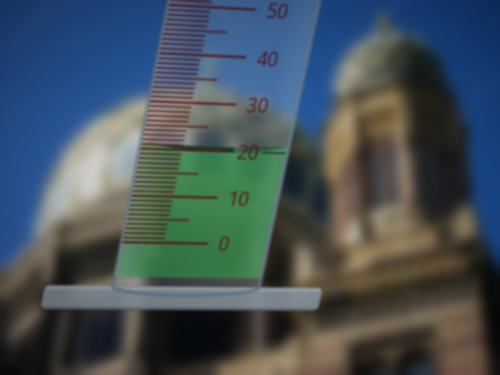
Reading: 20 mL
